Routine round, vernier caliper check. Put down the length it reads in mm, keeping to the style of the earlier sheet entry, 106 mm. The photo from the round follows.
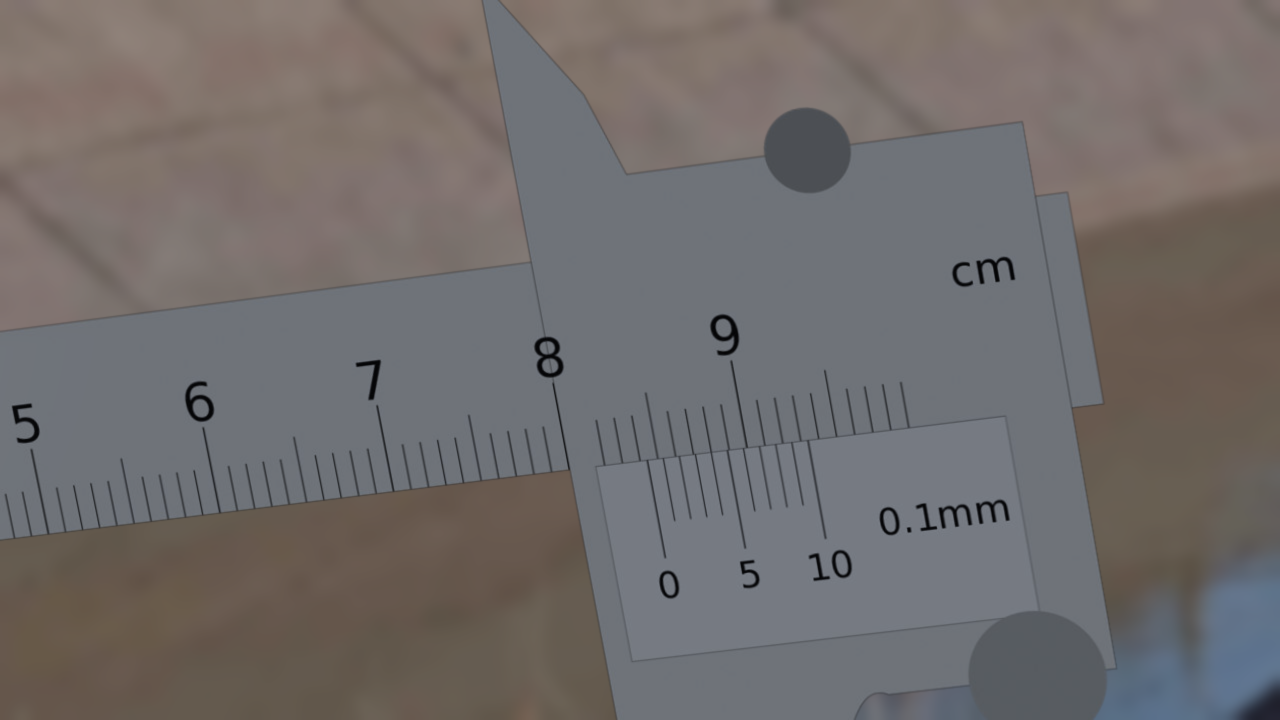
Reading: 84.4 mm
